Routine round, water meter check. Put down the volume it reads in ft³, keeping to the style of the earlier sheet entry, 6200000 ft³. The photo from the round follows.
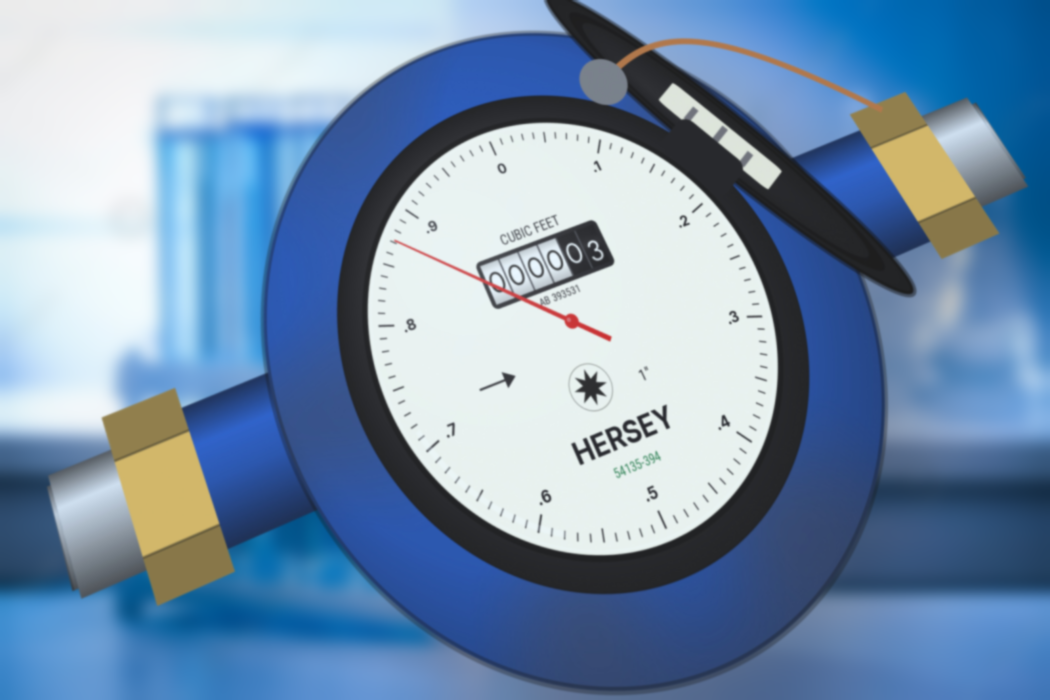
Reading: 2.87 ft³
